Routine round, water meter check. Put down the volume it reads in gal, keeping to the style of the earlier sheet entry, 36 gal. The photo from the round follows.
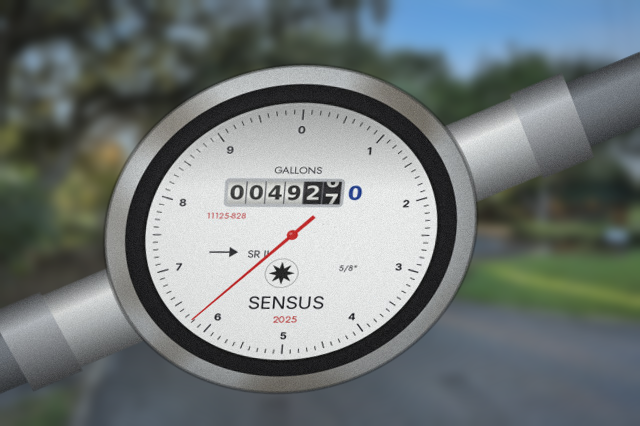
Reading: 49266.2 gal
